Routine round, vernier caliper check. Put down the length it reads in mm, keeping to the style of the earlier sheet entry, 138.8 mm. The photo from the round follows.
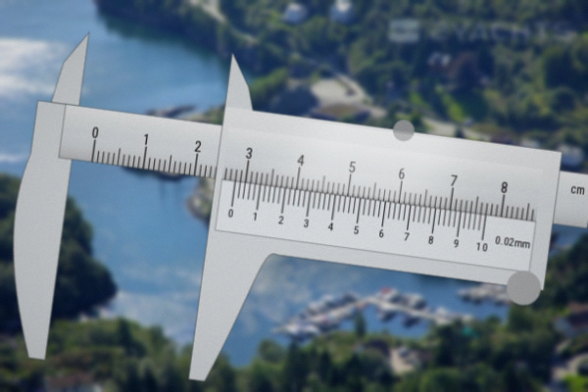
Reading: 28.0 mm
